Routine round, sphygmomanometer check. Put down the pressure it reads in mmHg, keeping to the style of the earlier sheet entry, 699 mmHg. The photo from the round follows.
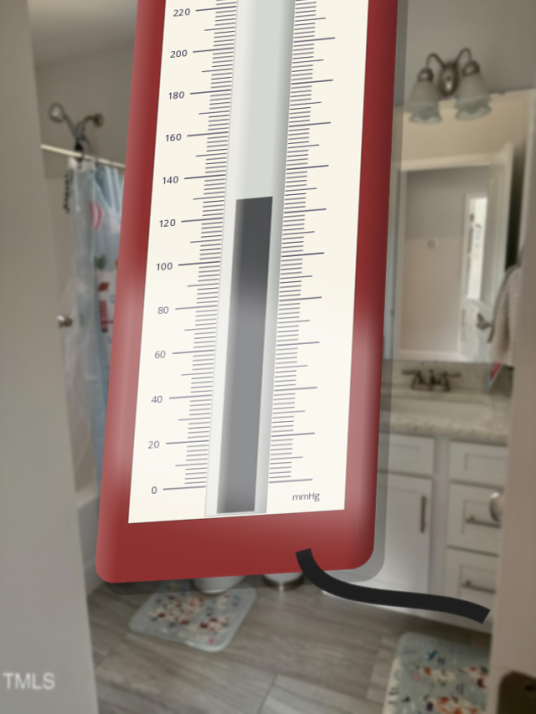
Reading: 128 mmHg
